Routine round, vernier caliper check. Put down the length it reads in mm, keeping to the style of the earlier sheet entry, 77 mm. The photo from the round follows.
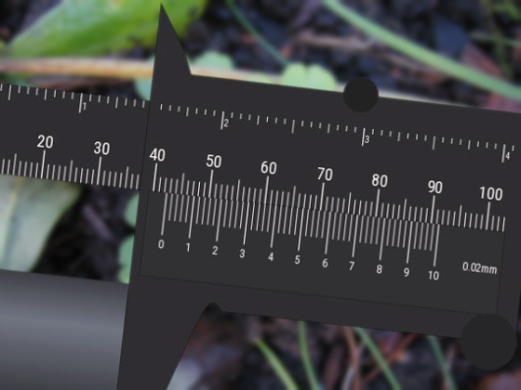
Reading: 42.4 mm
